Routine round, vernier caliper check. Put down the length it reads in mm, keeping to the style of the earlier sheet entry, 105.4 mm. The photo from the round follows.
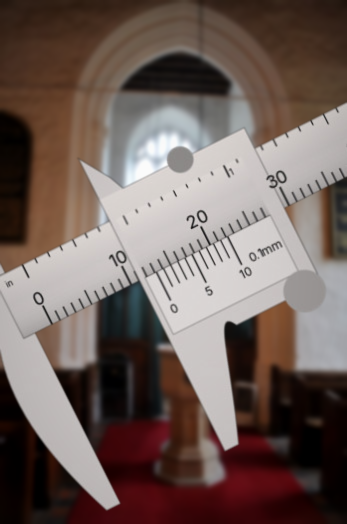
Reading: 13.2 mm
